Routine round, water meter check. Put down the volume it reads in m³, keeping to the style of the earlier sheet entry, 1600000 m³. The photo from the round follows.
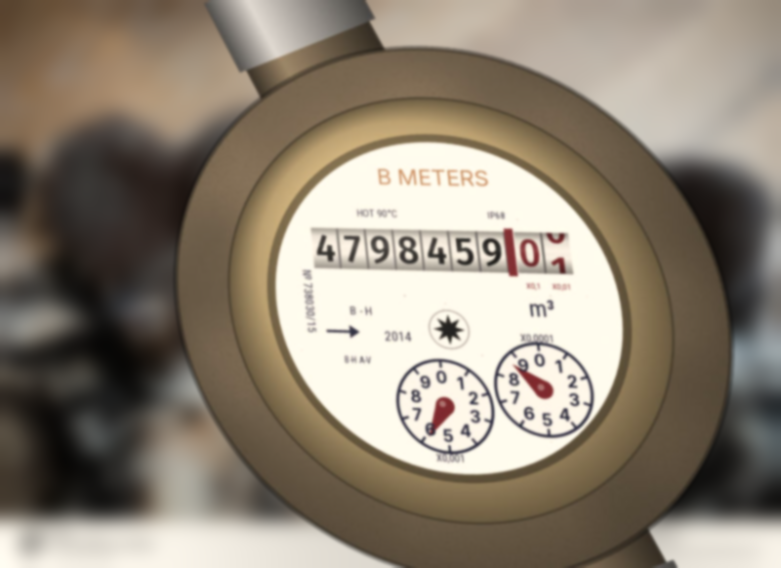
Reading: 4798459.0058 m³
